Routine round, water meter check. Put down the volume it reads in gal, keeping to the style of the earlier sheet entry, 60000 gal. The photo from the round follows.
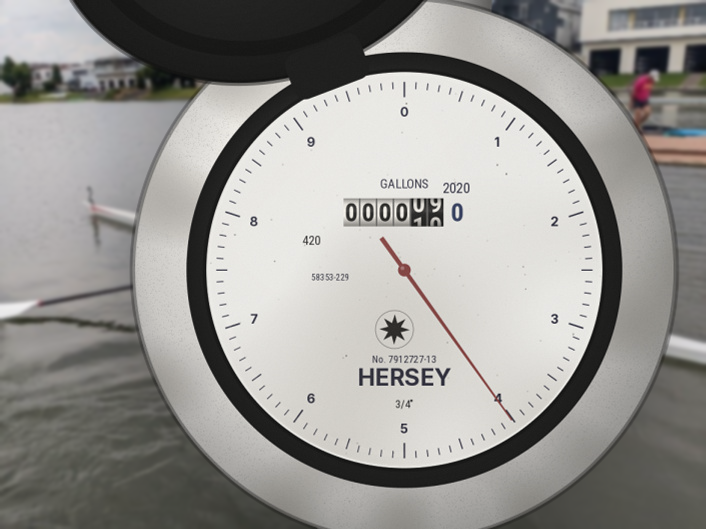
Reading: 94.0 gal
